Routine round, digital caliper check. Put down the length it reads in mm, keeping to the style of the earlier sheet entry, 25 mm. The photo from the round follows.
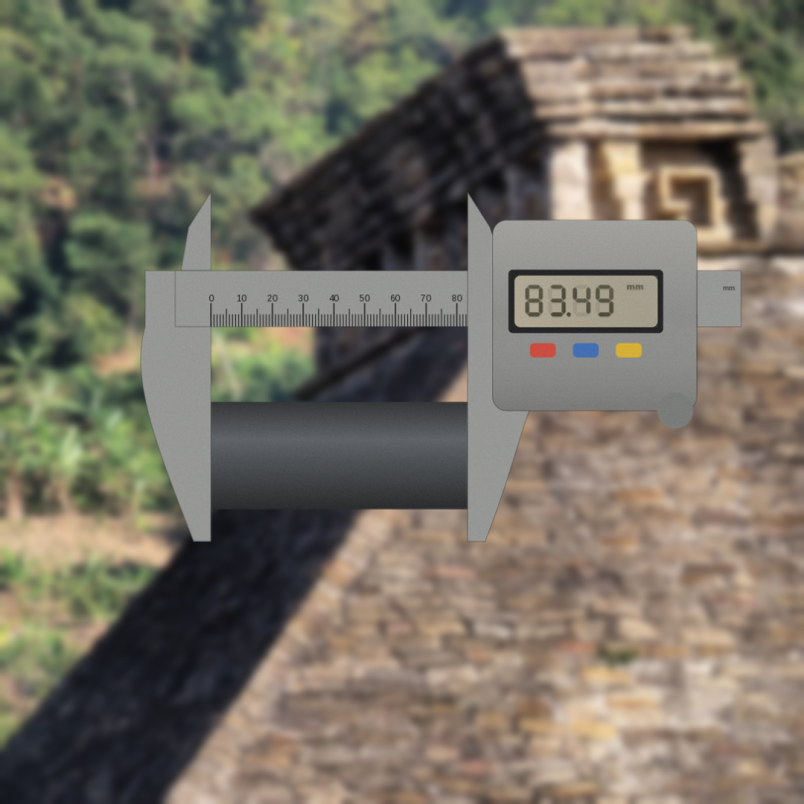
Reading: 83.49 mm
